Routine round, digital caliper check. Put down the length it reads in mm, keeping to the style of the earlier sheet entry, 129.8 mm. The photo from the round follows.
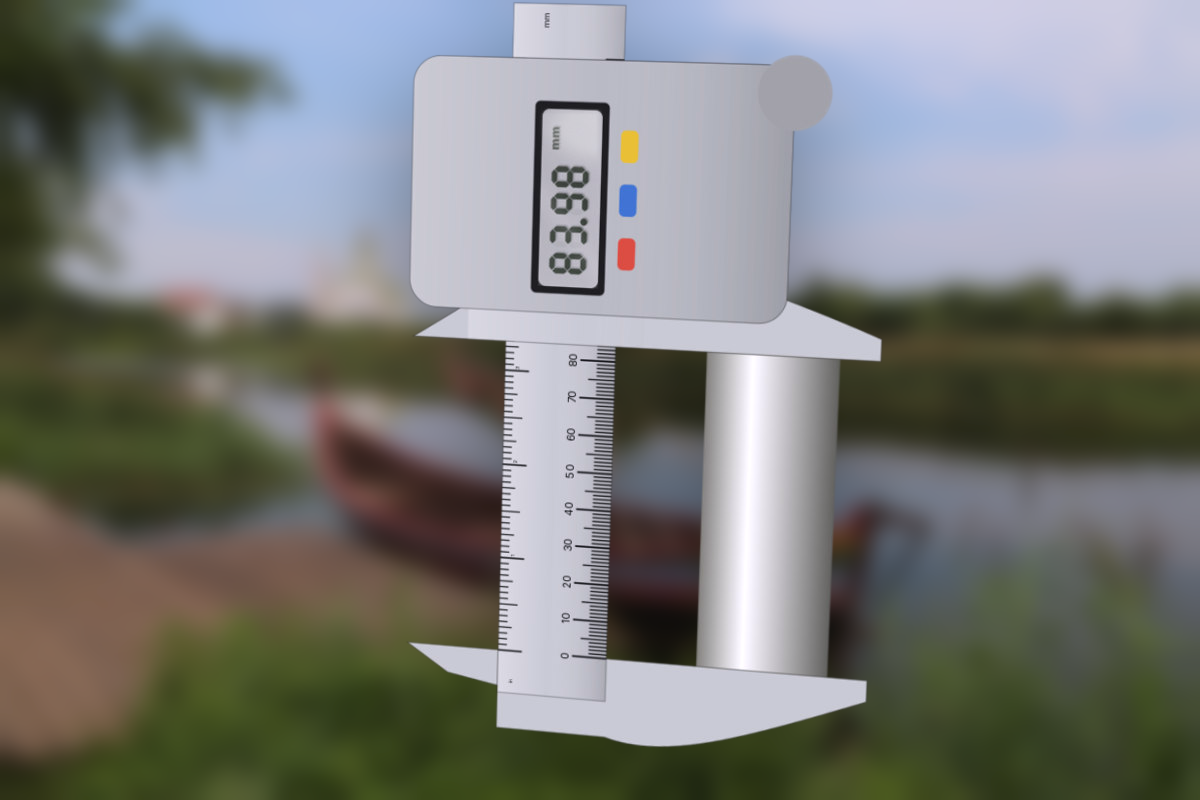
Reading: 83.98 mm
